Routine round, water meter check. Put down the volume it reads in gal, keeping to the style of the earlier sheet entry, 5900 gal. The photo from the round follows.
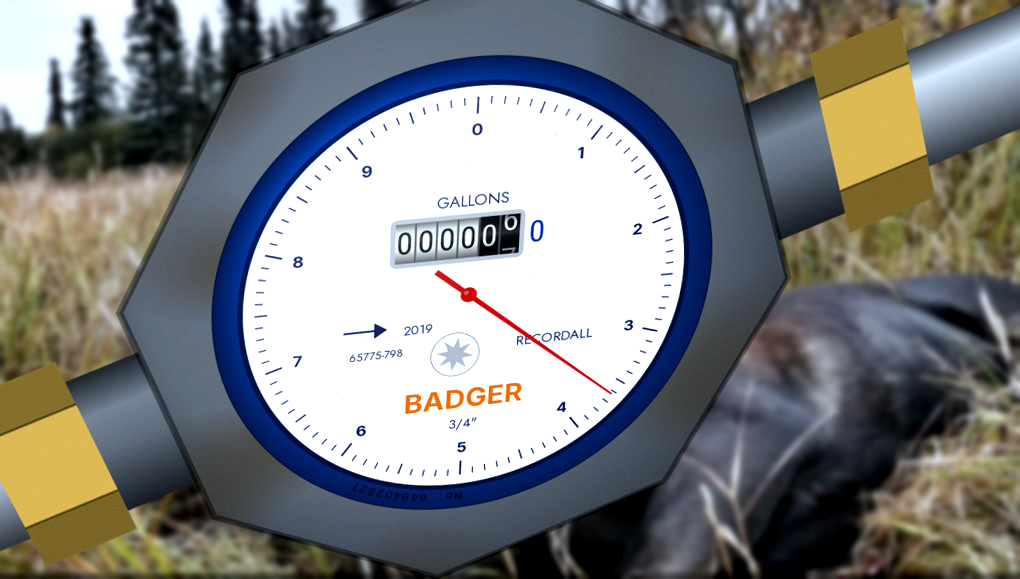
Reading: 63.6 gal
